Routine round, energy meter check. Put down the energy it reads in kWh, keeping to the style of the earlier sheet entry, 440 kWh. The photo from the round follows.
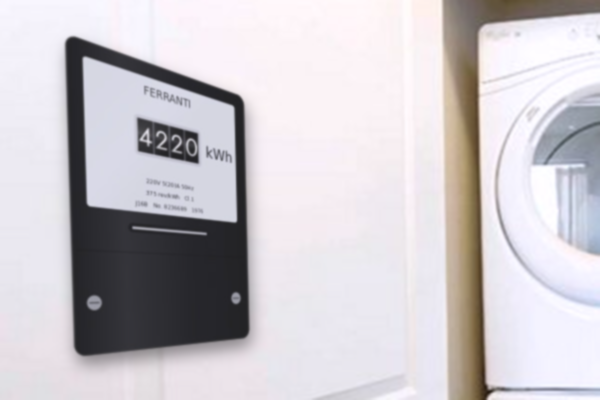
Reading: 4220 kWh
